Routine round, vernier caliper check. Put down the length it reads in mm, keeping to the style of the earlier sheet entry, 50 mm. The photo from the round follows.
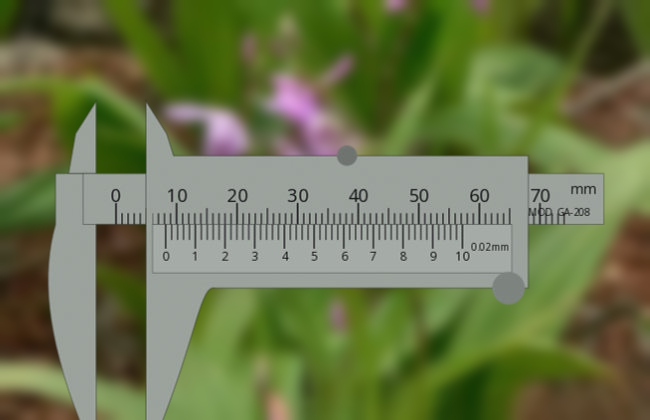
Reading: 8.2 mm
